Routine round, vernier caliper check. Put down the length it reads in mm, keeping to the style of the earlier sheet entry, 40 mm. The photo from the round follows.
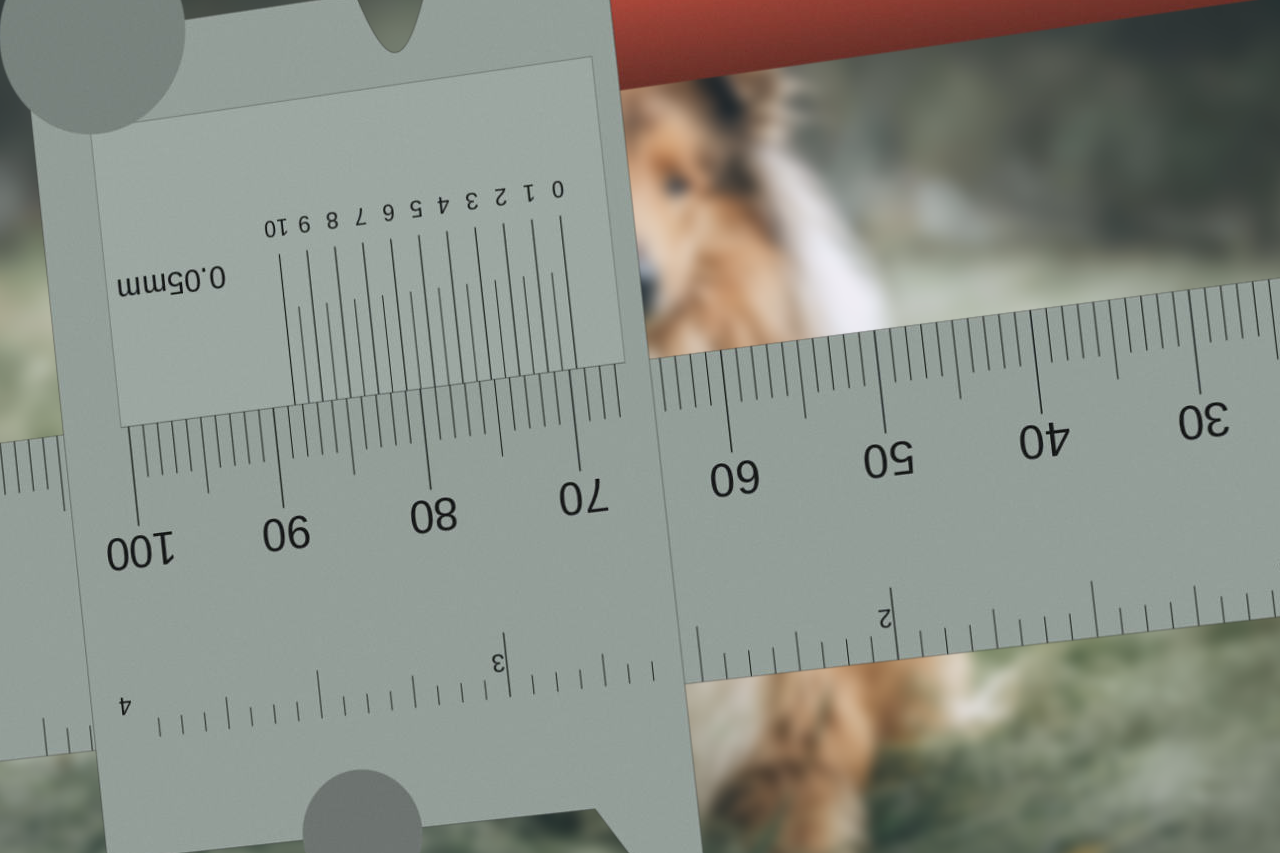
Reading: 69.5 mm
